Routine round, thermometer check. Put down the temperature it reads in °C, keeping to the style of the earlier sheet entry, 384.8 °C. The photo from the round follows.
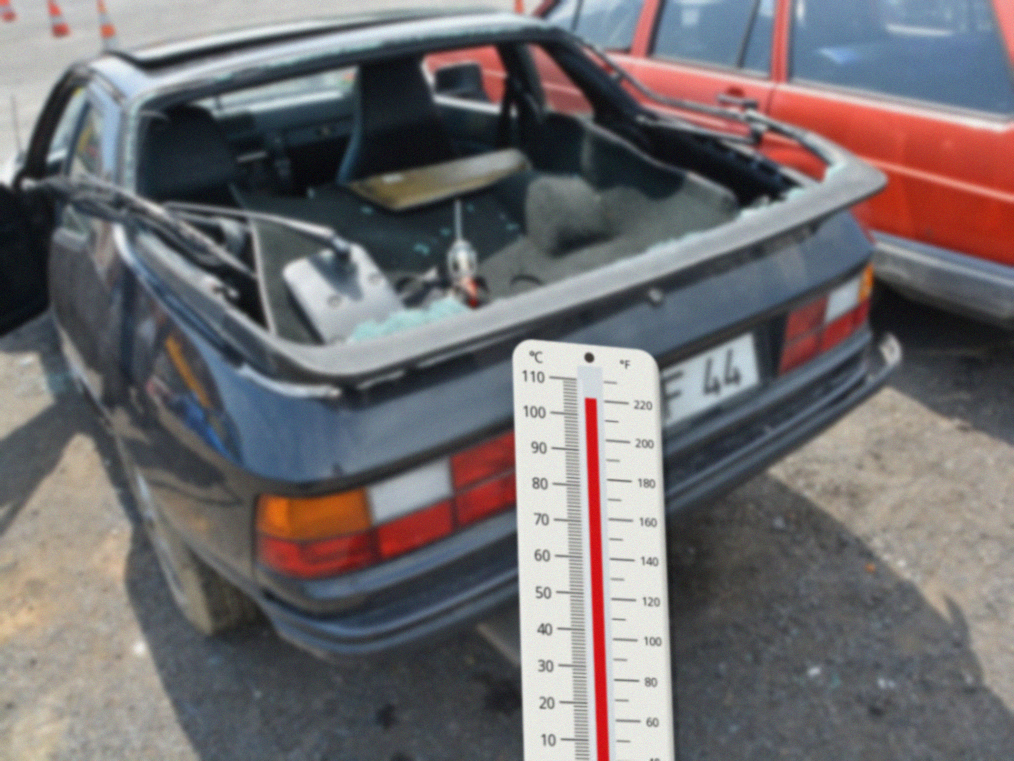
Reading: 105 °C
